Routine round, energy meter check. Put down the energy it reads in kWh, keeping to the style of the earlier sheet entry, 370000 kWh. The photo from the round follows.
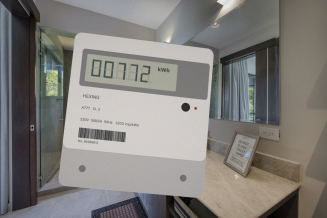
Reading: 772 kWh
